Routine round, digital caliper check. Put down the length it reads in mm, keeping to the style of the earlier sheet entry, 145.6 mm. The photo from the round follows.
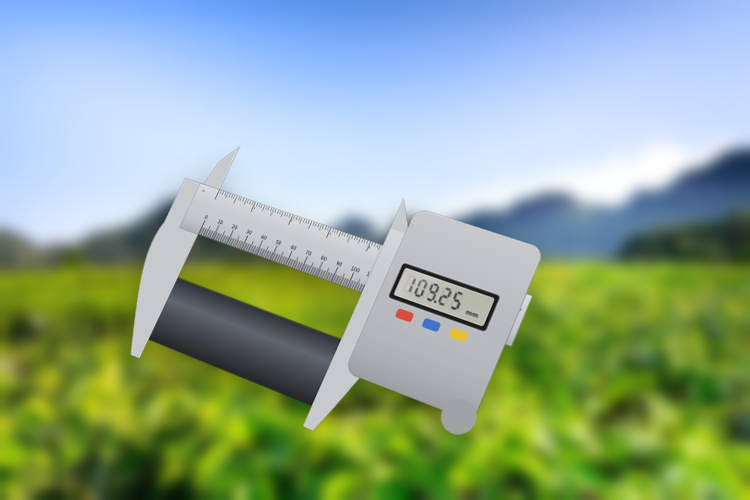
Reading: 109.25 mm
